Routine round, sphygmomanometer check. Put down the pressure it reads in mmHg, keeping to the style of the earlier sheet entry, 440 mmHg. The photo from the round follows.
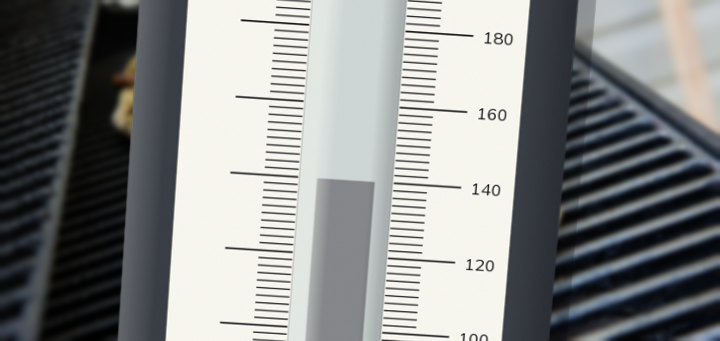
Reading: 140 mmHg
